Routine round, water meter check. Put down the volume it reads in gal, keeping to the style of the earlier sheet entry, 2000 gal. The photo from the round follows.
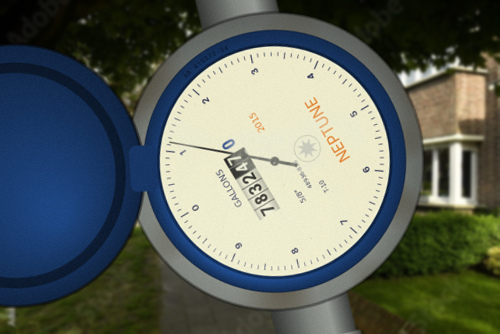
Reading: 7832471.1 gal
